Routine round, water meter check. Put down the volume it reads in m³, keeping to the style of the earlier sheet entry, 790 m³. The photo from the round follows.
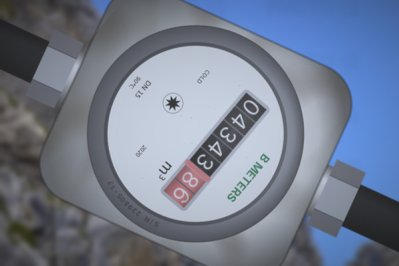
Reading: 4343.86 m³
